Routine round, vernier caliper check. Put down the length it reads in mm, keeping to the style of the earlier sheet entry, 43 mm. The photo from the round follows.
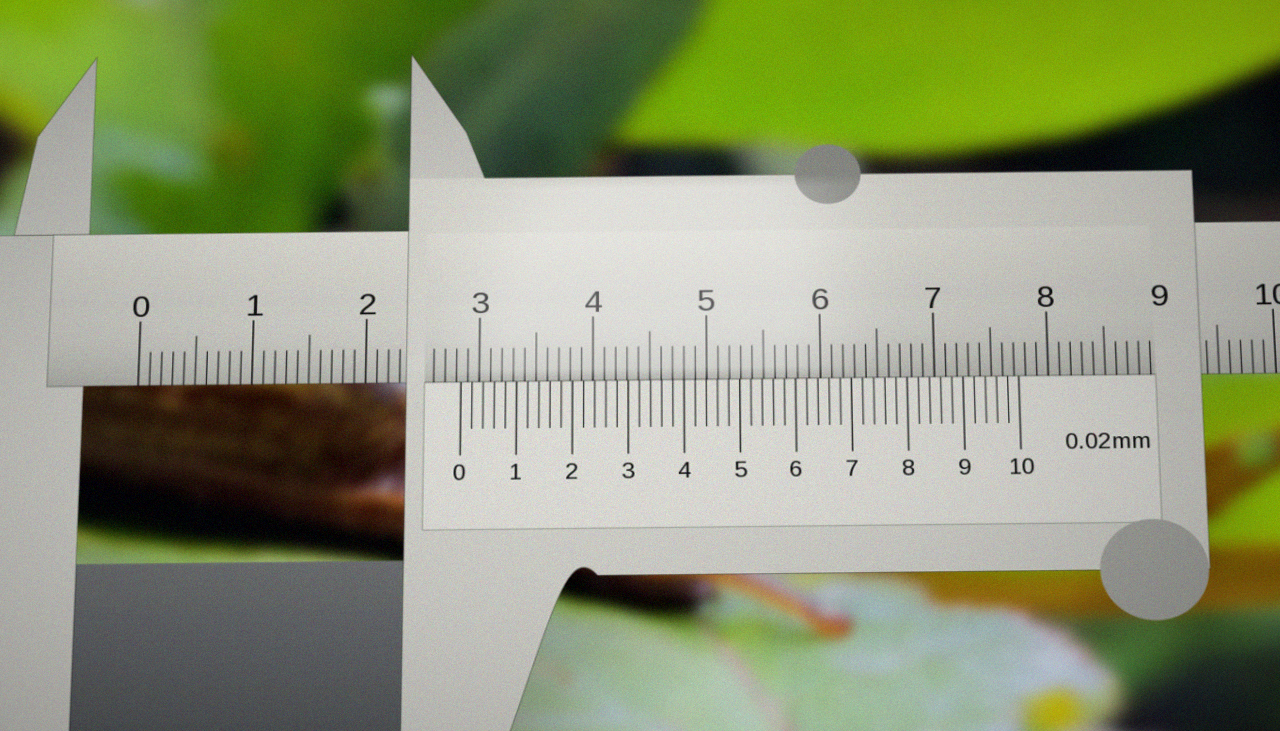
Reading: 28.4 mm
